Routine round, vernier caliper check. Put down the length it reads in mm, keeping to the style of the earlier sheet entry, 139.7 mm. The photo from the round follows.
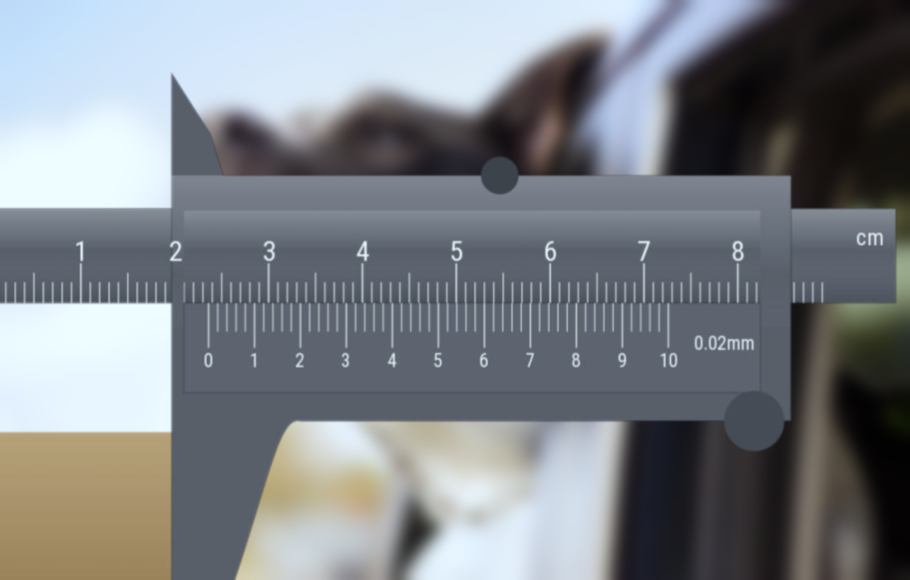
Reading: 23.6 mm
